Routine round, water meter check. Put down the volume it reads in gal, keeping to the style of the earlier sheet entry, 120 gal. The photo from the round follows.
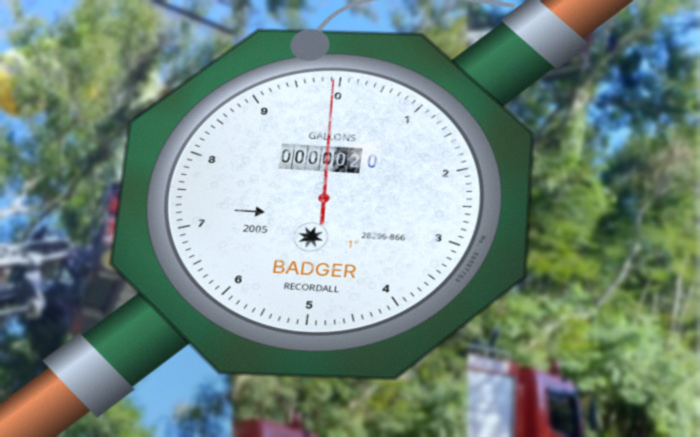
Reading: 19.9 gal
